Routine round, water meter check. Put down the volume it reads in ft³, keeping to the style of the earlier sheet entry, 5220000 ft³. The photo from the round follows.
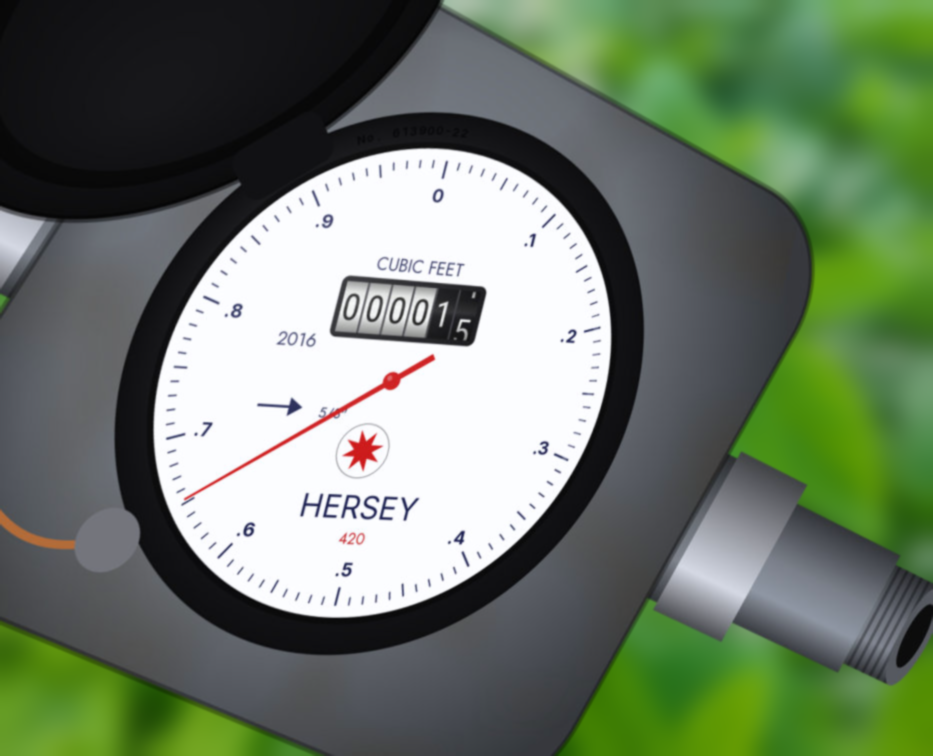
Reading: 14.65 ft³
